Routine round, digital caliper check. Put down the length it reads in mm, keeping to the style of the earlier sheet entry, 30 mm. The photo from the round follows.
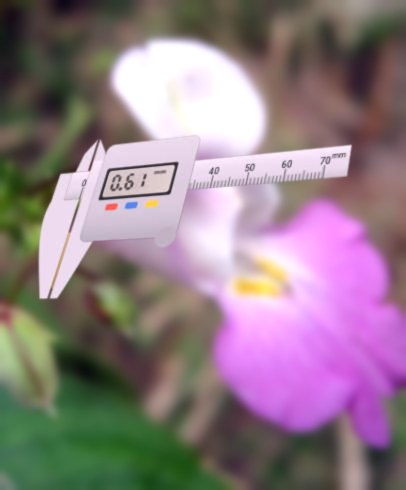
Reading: 0.61 mm
